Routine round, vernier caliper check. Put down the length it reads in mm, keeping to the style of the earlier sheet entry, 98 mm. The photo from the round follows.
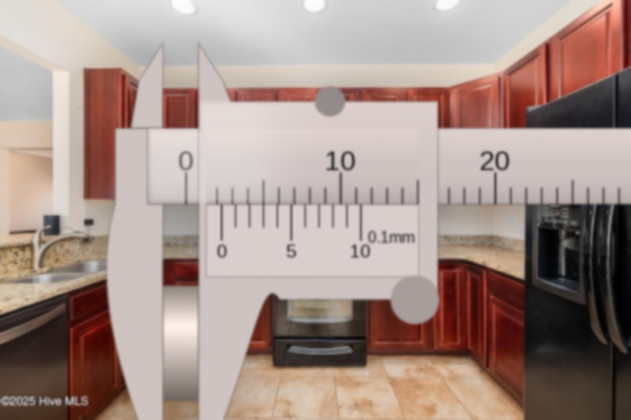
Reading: 2.3 mm
